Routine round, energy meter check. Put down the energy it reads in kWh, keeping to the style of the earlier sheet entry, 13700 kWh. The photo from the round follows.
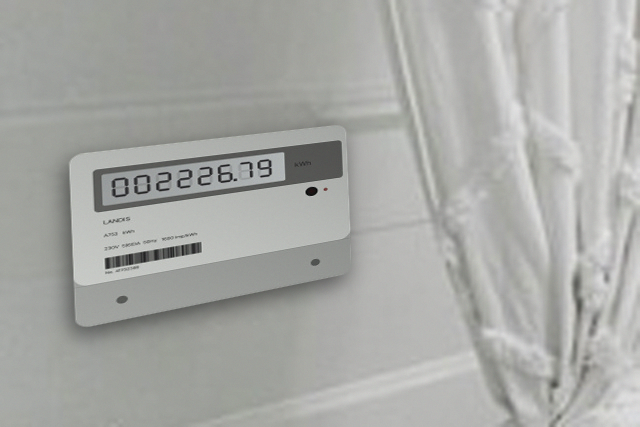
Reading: 2226.79 kWh
